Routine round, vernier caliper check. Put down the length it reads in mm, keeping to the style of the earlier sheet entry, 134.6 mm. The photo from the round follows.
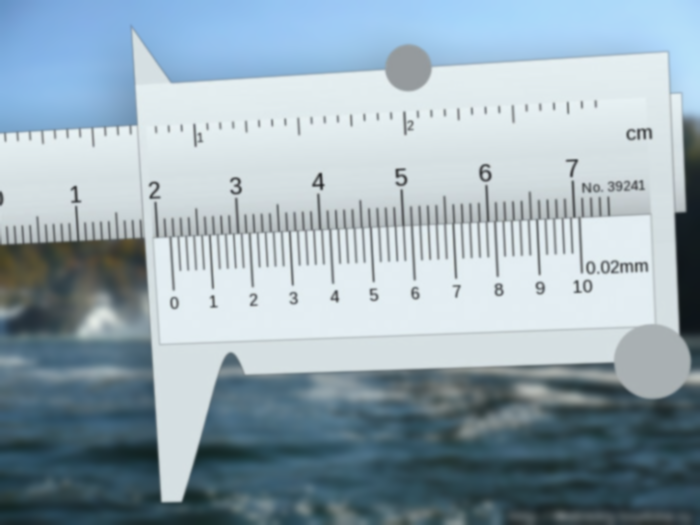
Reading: 21.6 mm
